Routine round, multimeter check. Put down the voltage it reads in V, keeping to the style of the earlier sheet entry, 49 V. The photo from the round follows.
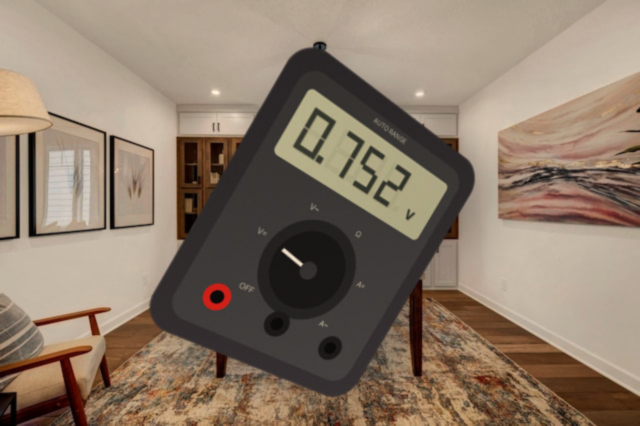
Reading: 0.752 V
